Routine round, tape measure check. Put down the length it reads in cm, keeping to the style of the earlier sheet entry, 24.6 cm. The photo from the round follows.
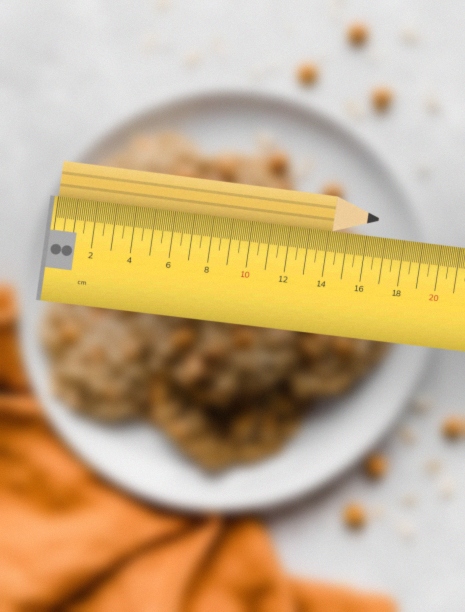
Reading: 16.5 cm
